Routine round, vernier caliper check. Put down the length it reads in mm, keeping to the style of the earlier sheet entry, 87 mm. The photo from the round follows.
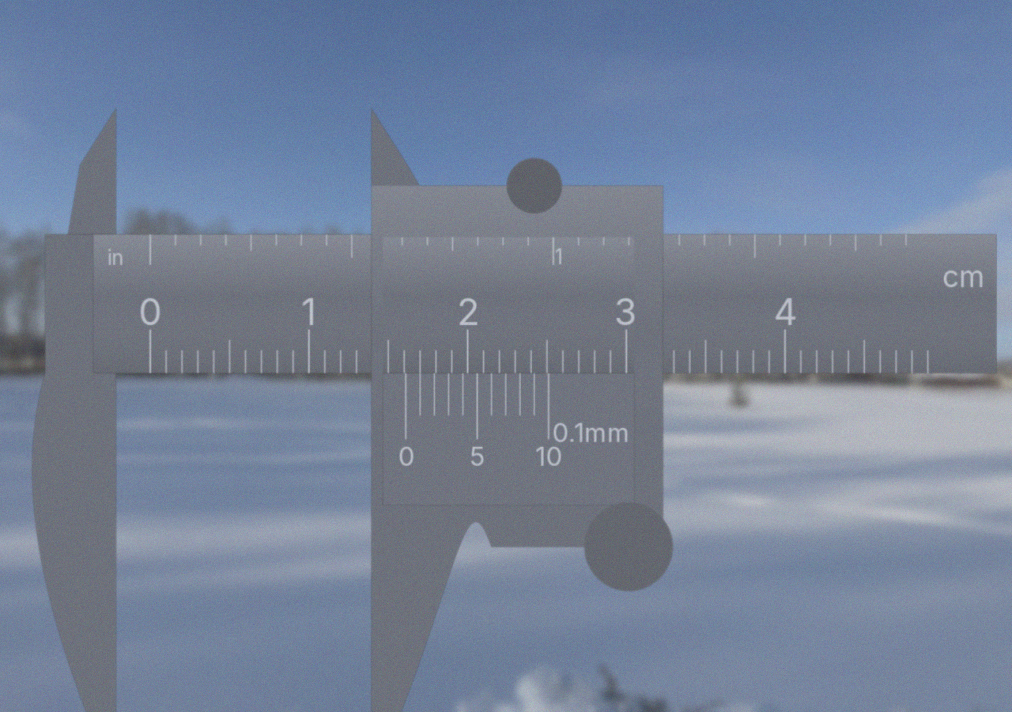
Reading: 16.1 mm
